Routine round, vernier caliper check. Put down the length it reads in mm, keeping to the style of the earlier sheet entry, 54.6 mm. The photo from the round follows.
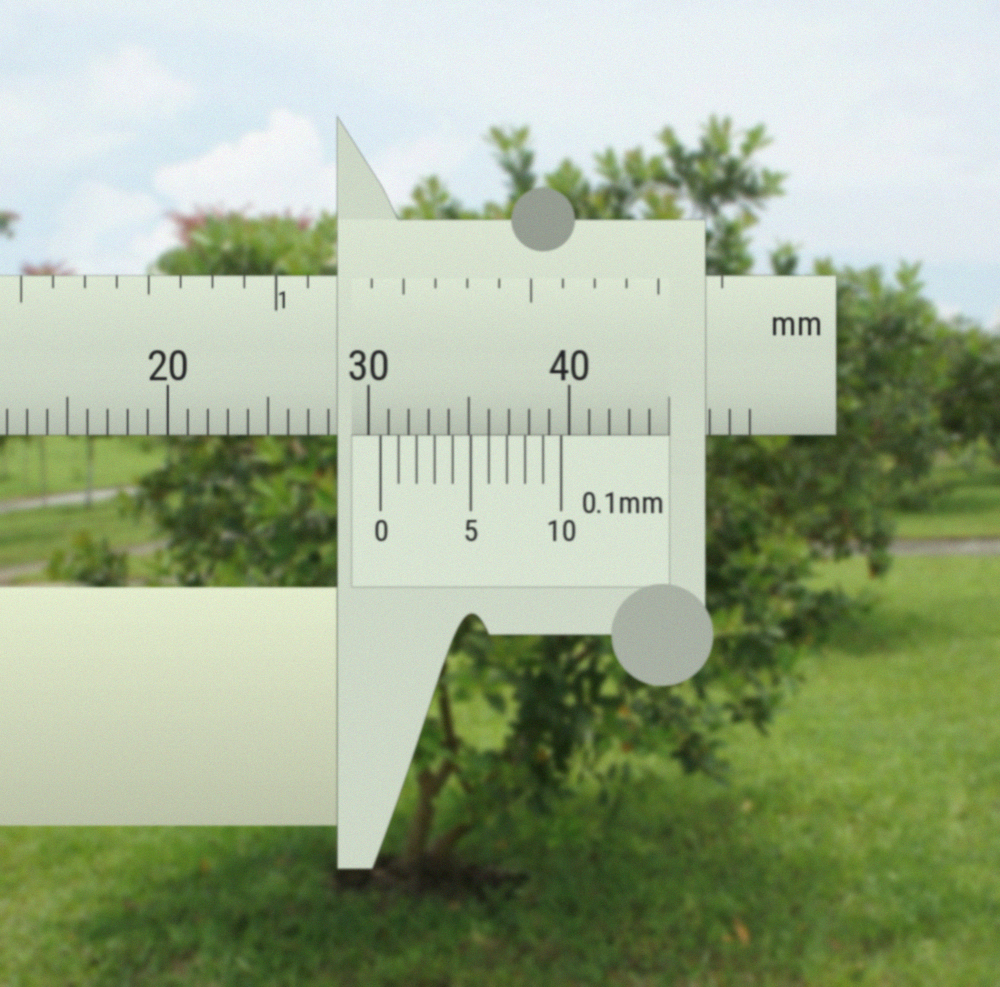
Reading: 30.6 mm
